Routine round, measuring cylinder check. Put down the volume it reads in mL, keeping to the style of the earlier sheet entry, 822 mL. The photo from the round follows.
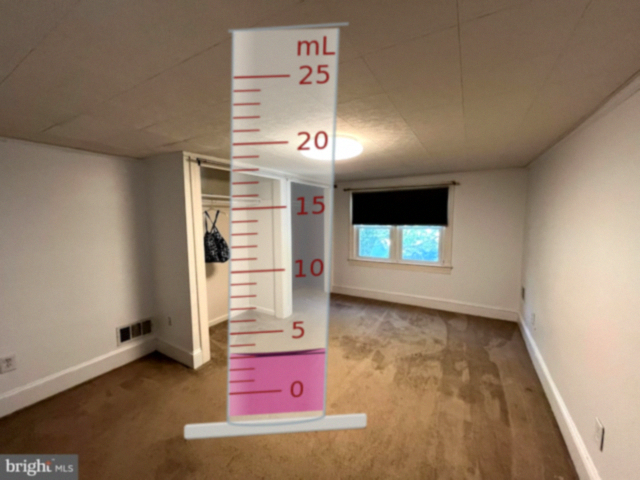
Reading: 3 mL
